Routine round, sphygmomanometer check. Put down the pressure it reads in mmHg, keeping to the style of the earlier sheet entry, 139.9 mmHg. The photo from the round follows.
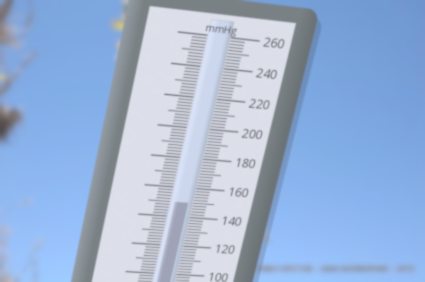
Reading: 150 mmHg
